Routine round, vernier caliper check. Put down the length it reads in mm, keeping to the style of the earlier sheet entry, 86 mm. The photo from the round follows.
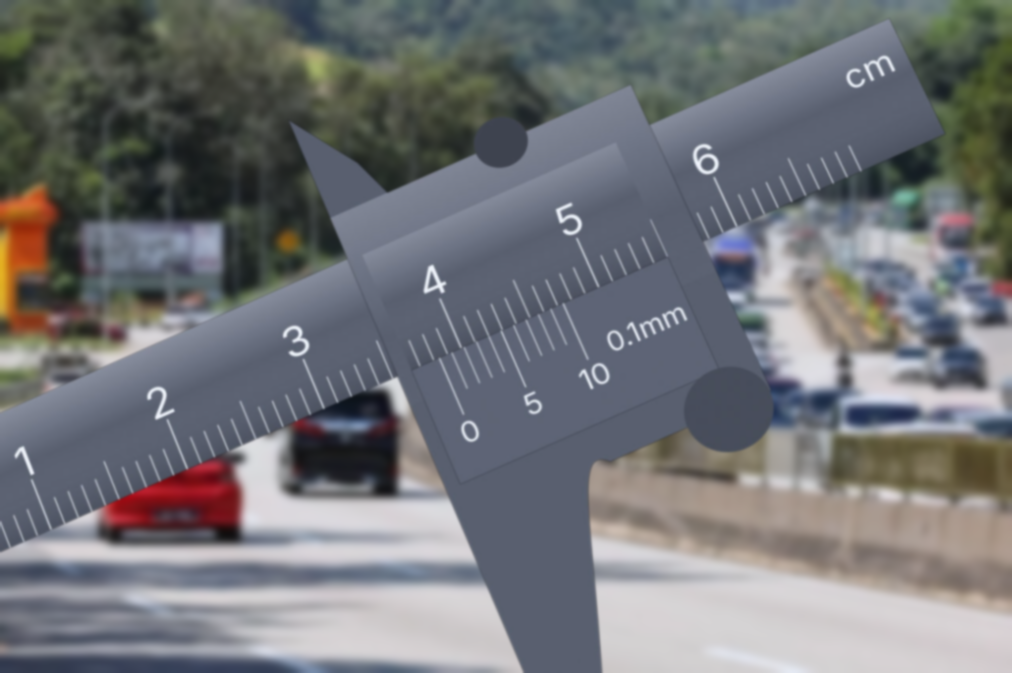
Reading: 38.4 mm
